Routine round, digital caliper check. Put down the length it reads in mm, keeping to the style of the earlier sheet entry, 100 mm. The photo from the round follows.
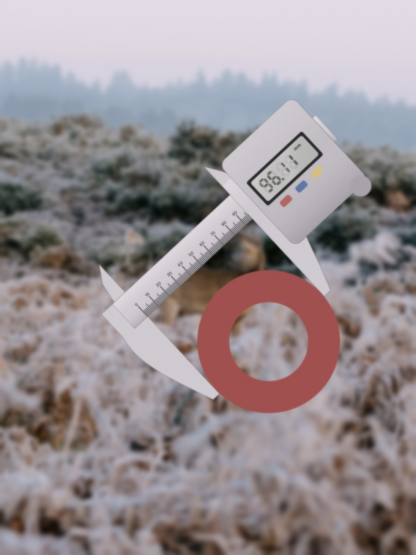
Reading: 96.11 mm
